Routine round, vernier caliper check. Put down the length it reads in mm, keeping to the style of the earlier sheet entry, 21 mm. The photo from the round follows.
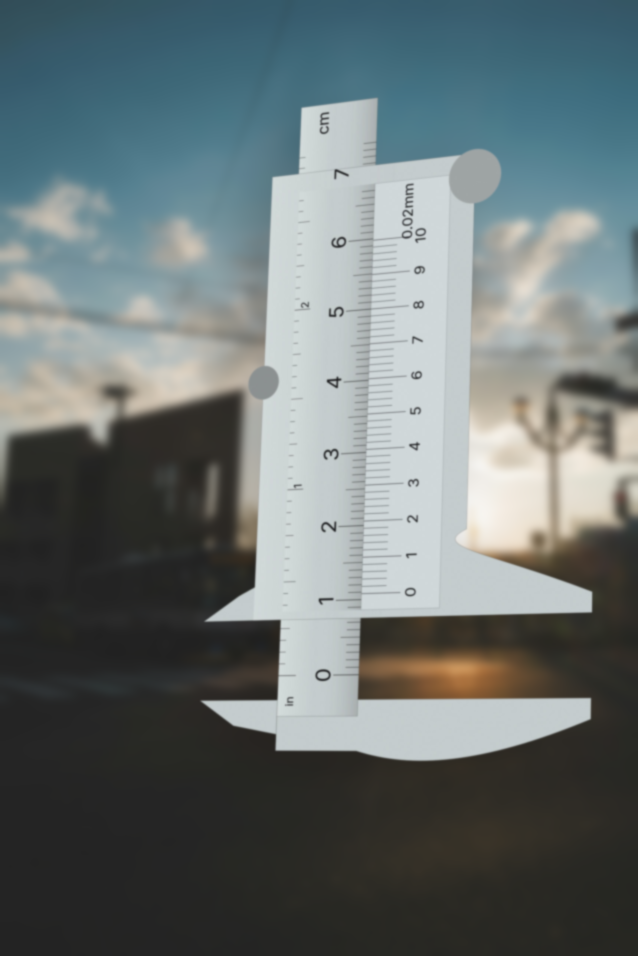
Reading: 10.8 mm
